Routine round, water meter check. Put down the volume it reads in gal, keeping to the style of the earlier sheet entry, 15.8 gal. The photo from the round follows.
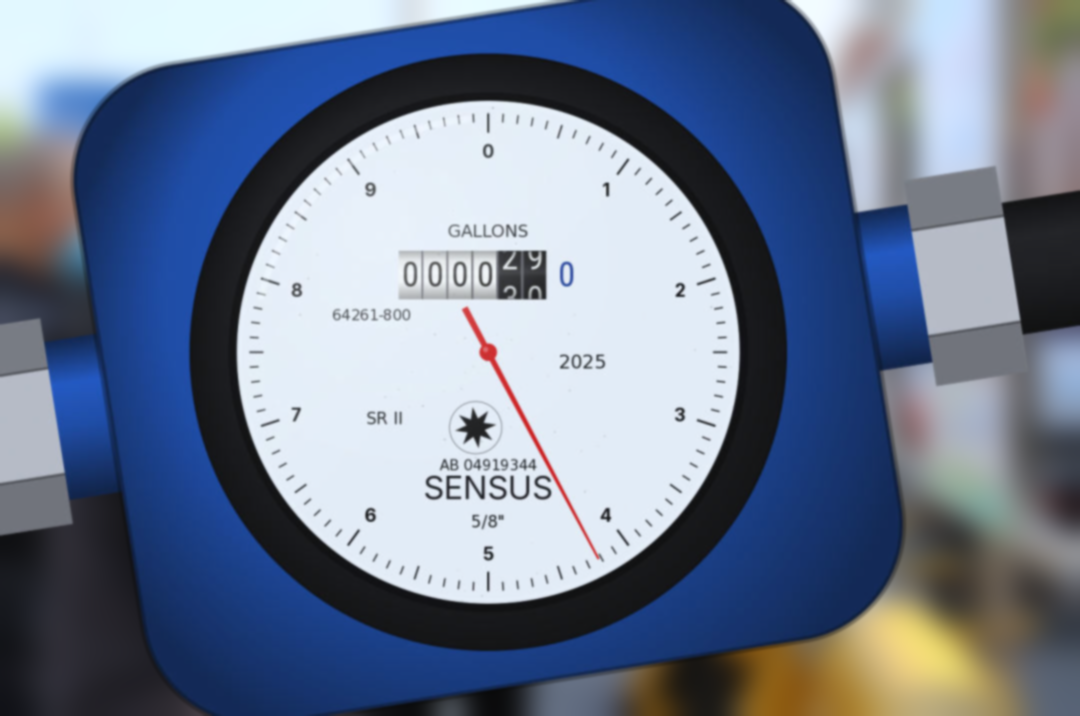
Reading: 294.2 gal
